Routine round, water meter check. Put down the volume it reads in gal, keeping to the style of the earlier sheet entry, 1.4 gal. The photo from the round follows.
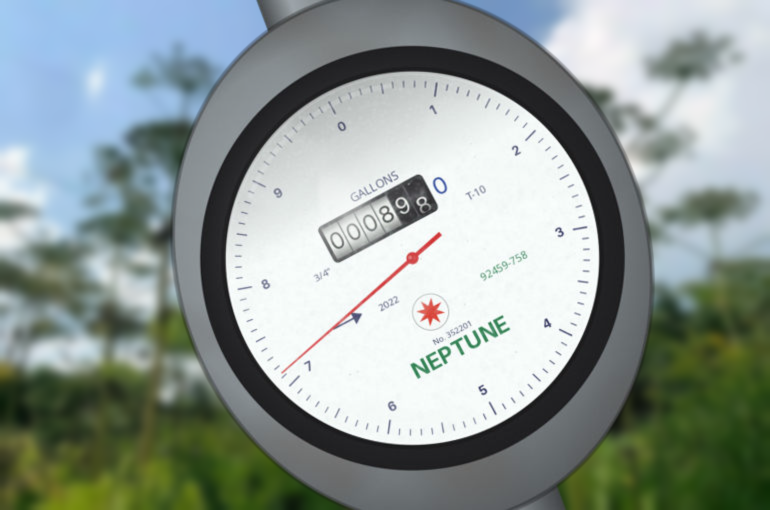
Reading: 8977.1 gal
